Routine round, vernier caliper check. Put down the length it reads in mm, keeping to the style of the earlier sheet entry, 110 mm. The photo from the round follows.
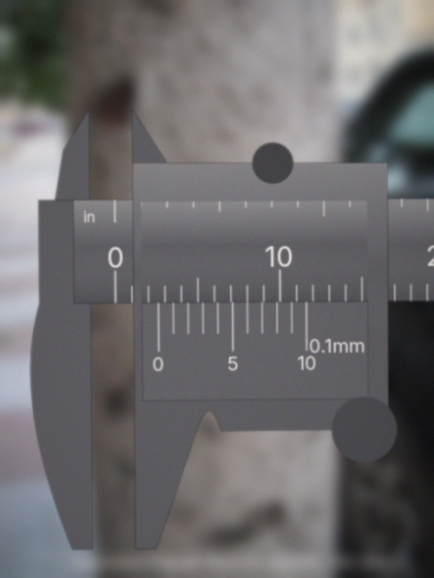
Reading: 2.6 mm
